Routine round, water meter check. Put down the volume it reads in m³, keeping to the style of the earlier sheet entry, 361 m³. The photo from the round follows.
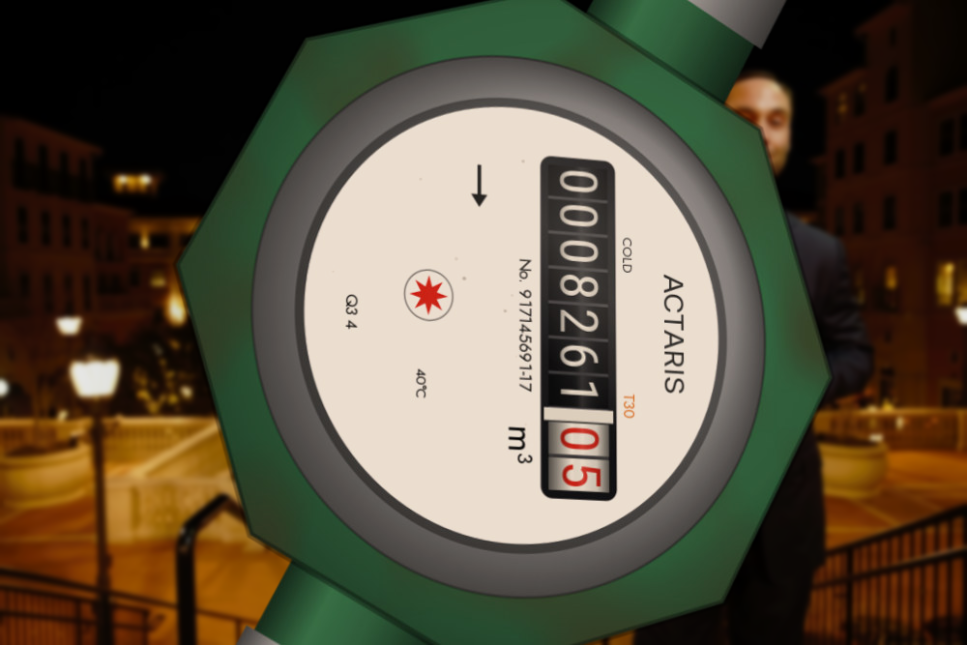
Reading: 8261.05 m³
